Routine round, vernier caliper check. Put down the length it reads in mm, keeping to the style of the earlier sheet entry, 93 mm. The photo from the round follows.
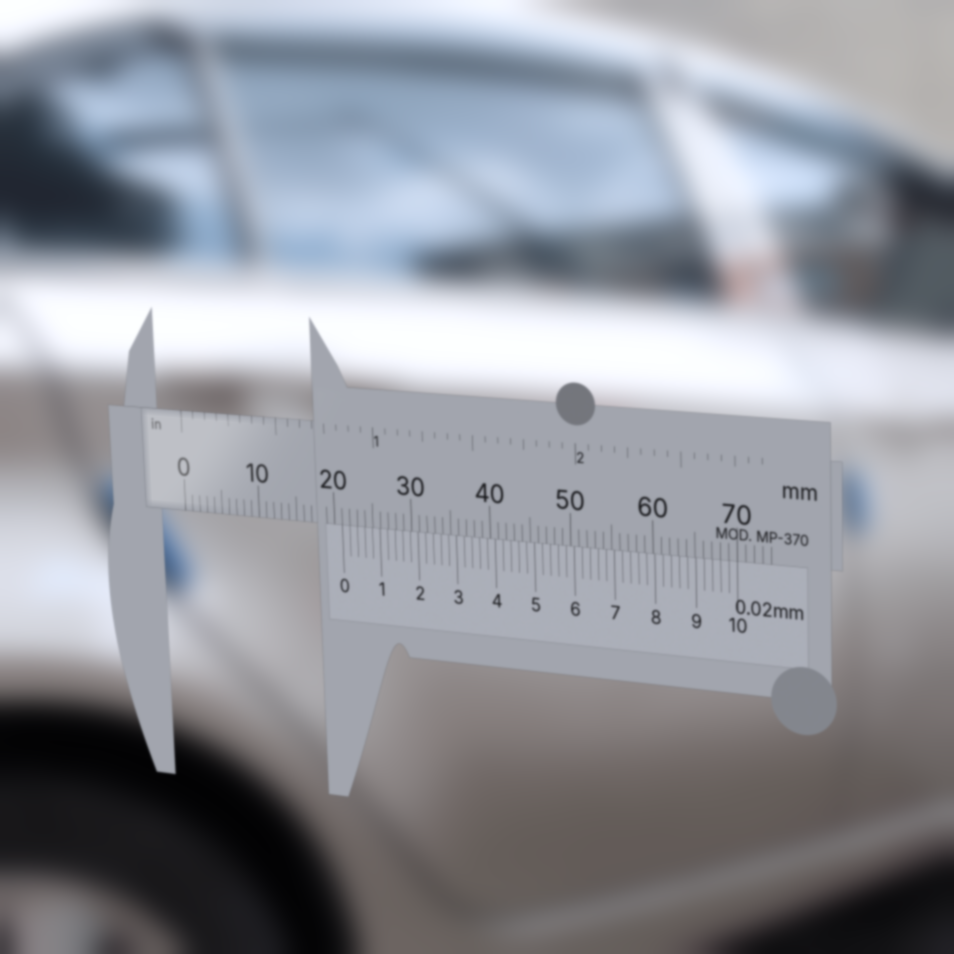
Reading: 21.0 mm
